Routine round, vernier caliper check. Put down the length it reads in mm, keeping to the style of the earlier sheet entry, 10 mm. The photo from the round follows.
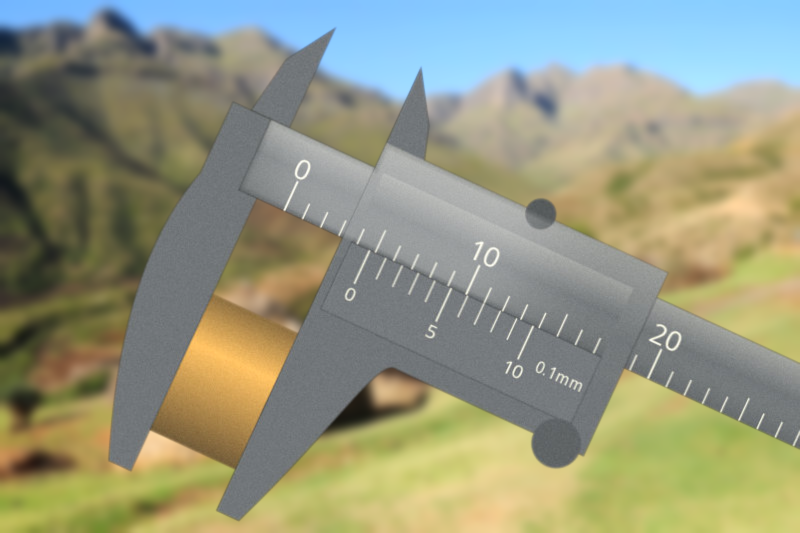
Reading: 4.7 mm
